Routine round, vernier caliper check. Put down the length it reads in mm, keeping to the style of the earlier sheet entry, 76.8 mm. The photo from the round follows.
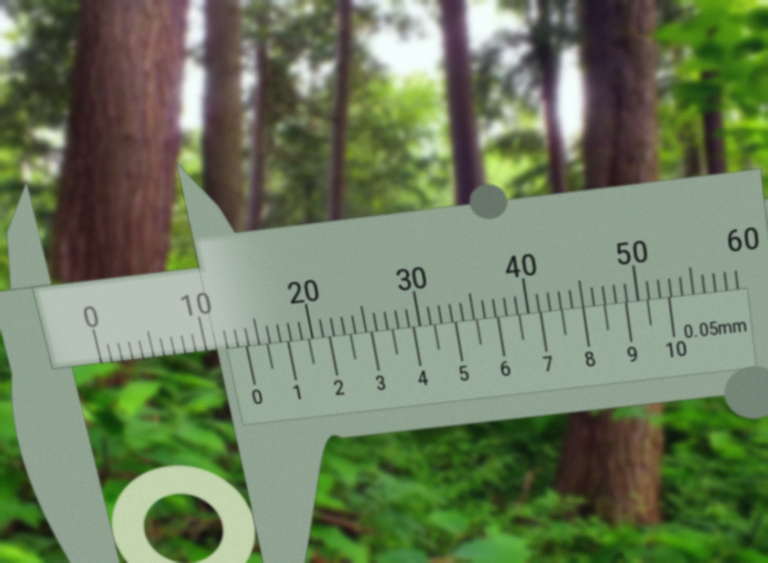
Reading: 13.8 mm
